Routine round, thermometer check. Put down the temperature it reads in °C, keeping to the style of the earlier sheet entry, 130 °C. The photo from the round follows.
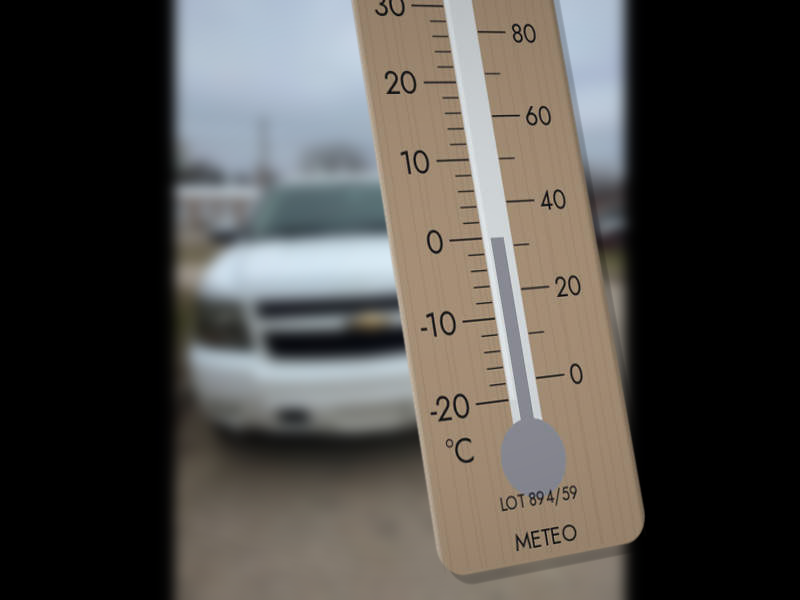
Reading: 0 °C
